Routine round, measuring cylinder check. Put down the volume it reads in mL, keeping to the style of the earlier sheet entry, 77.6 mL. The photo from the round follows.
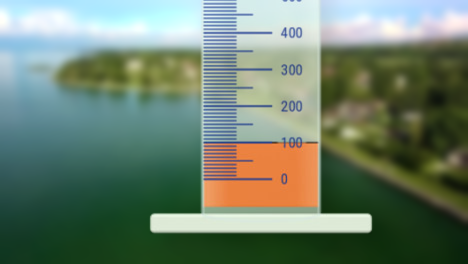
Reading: 100 mL
